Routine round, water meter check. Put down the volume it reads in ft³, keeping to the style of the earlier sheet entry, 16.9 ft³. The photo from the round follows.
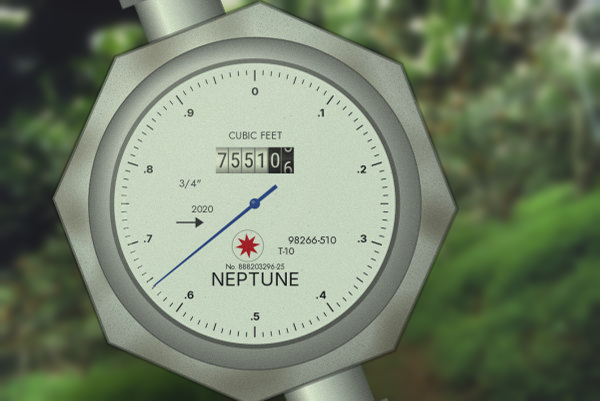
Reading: 755105.64 ft³
